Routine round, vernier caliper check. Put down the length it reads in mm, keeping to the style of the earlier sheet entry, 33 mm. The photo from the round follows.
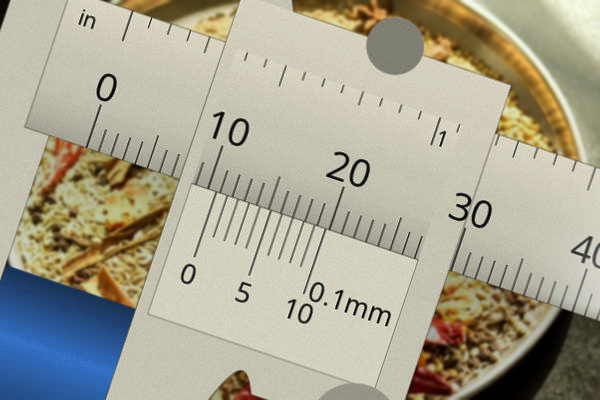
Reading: 10.7 mm
